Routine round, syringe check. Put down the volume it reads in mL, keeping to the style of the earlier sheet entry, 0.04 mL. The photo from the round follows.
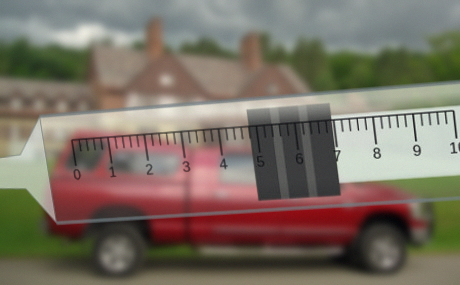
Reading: 4.8 mL
